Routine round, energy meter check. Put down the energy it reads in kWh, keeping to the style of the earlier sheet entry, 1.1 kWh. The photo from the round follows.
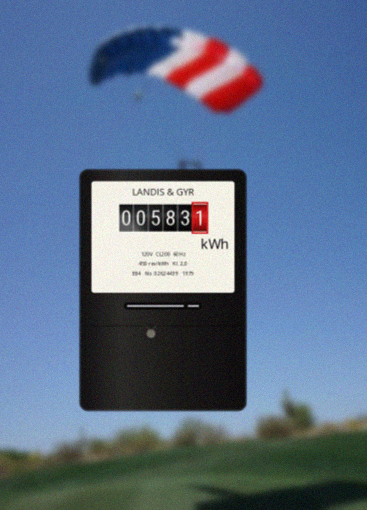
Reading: 583.1 kWh
